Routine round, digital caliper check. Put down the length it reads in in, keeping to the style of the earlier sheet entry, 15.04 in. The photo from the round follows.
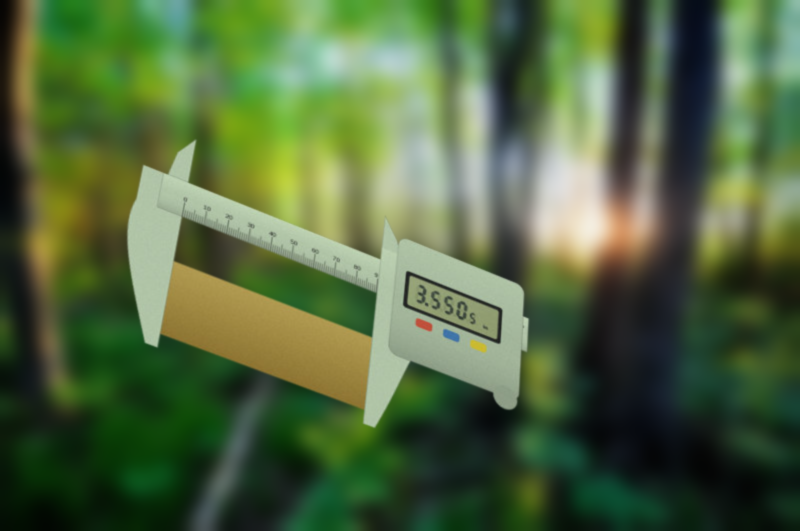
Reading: 3.5505 in
